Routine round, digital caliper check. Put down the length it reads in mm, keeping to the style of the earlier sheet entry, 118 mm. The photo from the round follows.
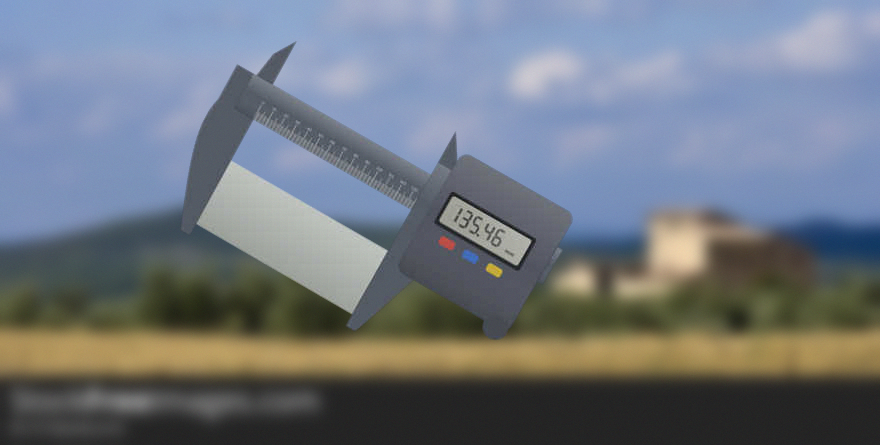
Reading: 135.46 mm
